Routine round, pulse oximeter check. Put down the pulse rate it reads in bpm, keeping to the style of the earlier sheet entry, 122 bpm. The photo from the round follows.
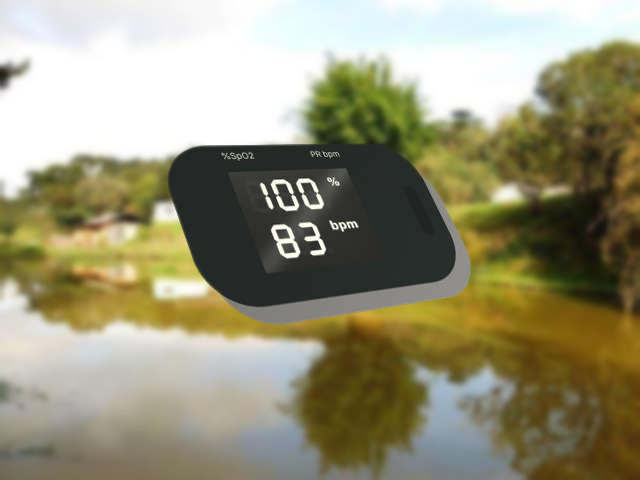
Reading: 83 bpm
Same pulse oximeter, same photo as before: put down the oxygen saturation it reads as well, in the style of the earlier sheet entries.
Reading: 100 %
